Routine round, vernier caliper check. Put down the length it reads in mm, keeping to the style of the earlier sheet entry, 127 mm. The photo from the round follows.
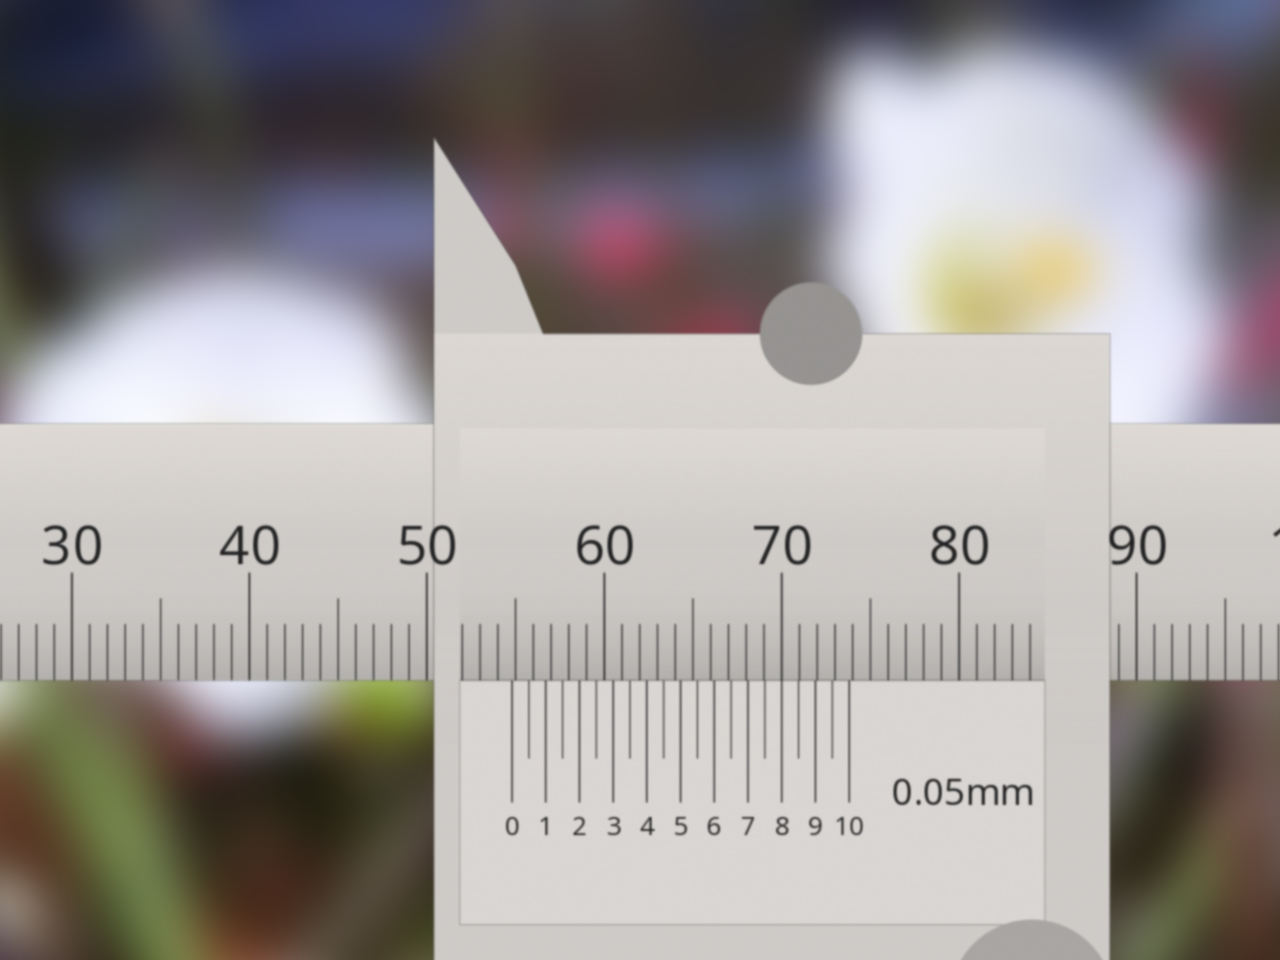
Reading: 54.8 mm
